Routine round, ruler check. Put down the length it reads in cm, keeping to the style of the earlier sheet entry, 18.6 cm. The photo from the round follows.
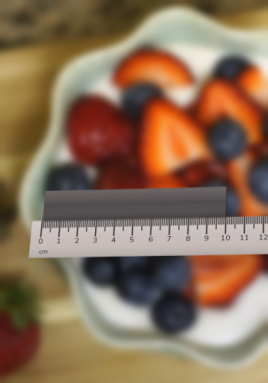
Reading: 10 cm
